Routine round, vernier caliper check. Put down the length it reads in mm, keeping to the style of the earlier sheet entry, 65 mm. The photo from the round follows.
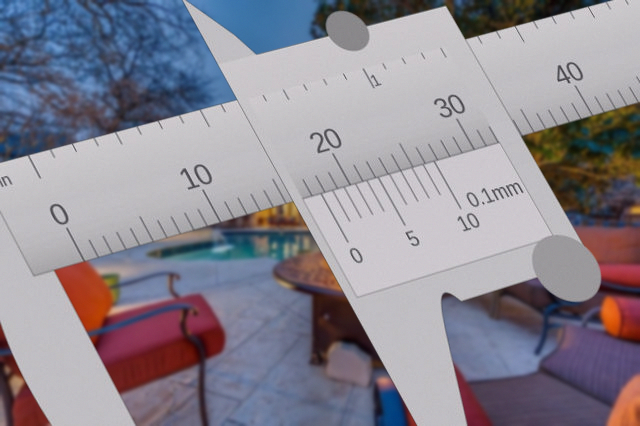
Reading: 17.7 mm
